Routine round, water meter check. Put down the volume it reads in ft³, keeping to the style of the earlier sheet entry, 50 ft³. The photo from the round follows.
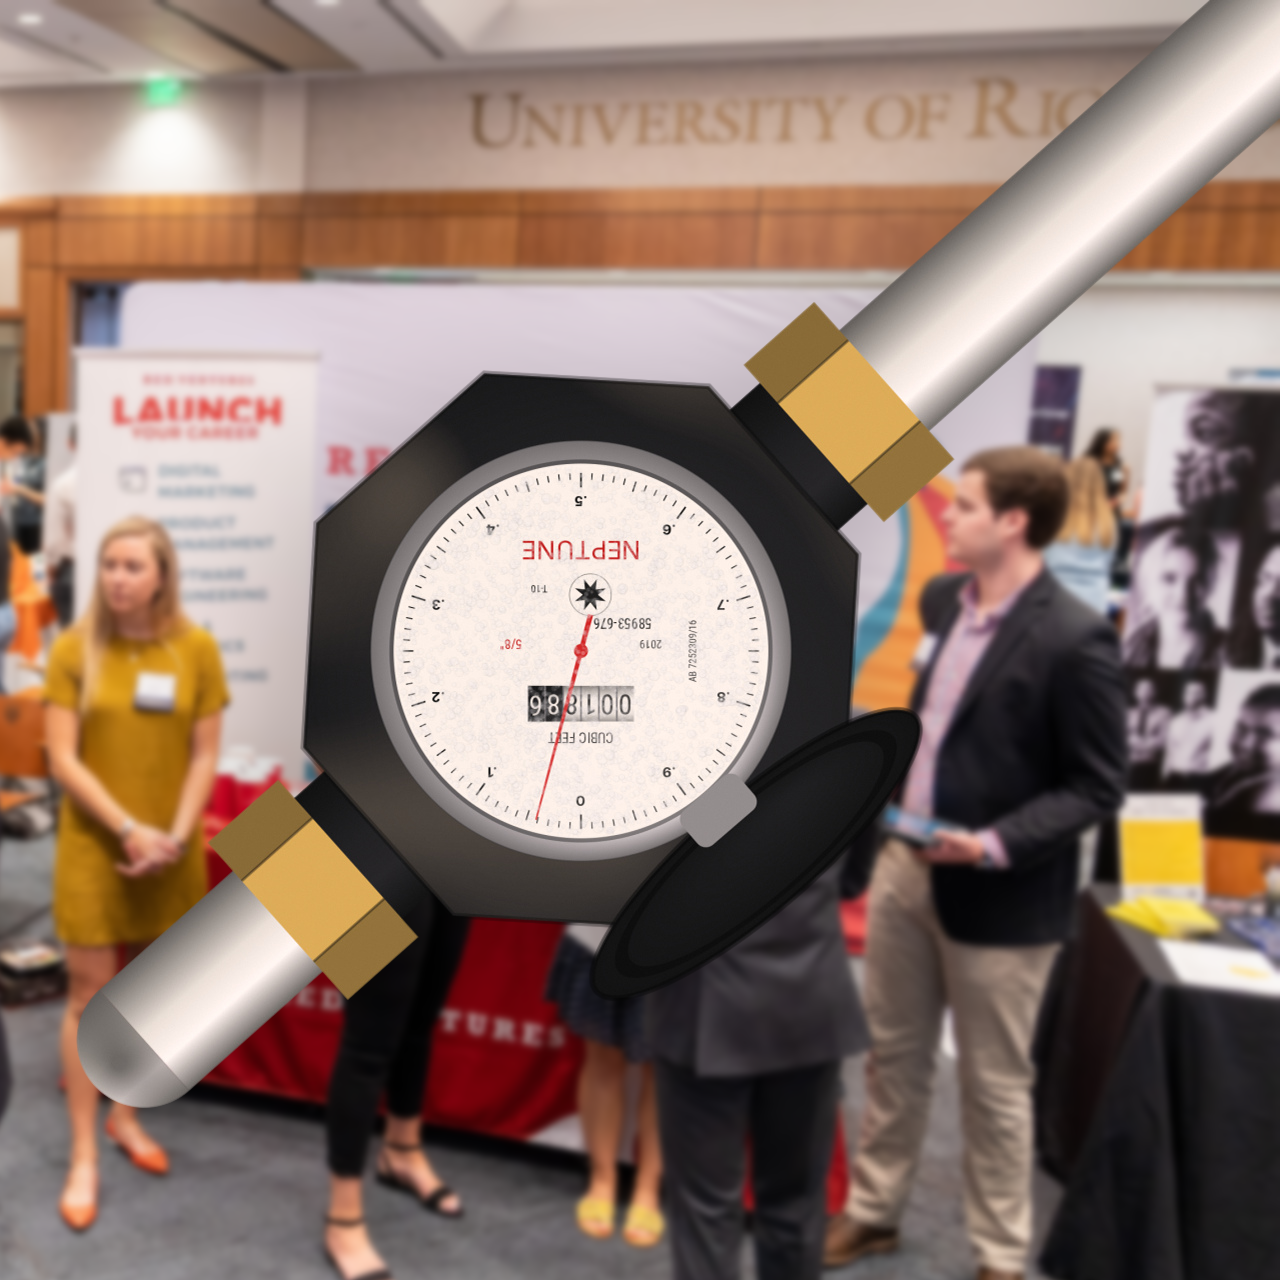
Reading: 1886.04 ft³
